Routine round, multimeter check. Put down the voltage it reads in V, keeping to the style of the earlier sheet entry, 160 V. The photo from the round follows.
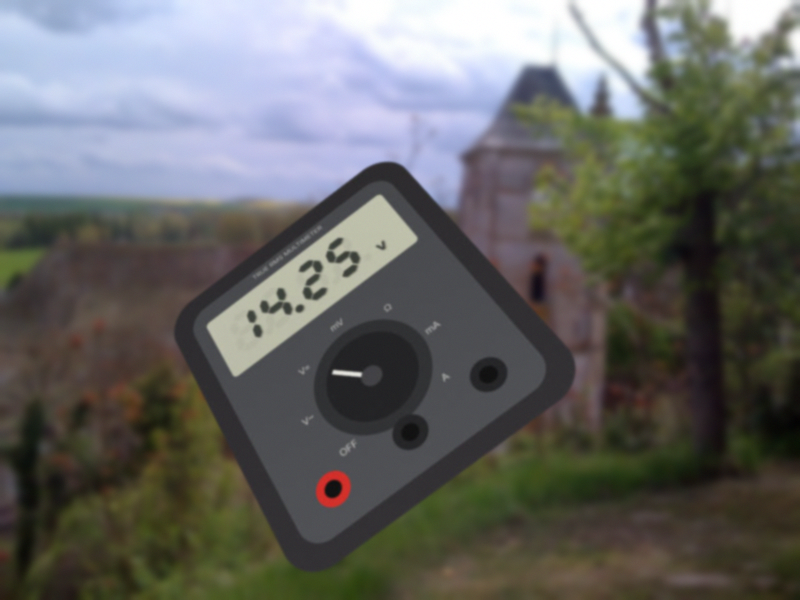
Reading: 14.25 V
